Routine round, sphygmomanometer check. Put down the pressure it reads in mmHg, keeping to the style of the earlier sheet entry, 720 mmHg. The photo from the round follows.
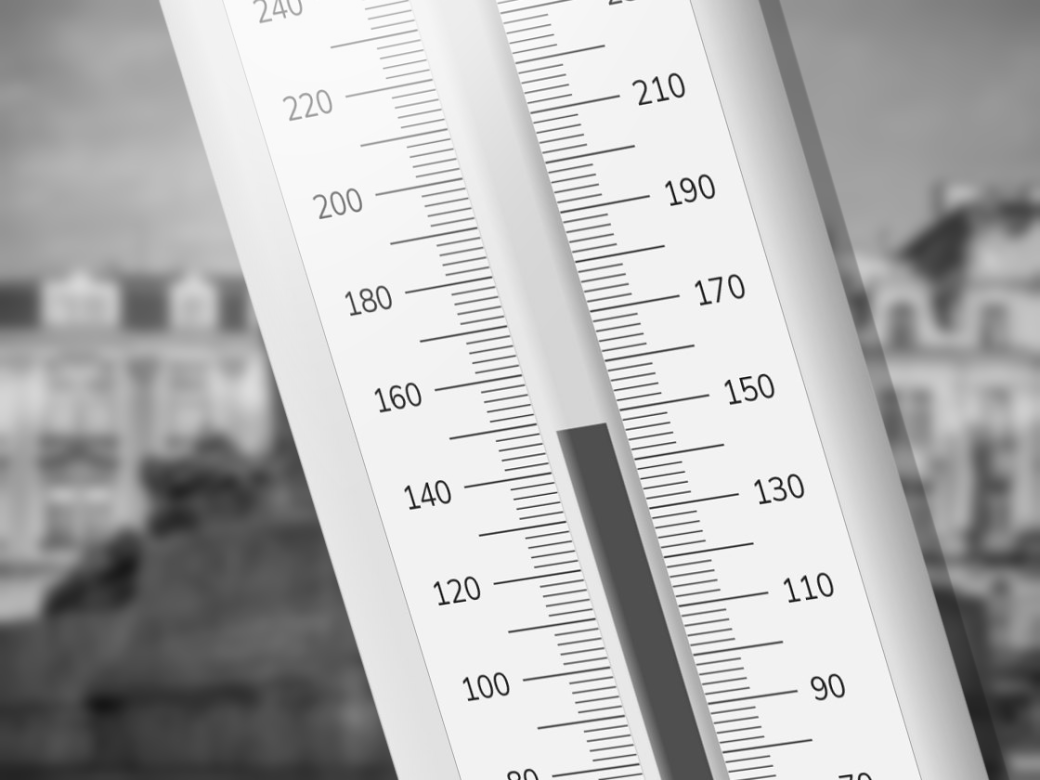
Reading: 148 mmHg
